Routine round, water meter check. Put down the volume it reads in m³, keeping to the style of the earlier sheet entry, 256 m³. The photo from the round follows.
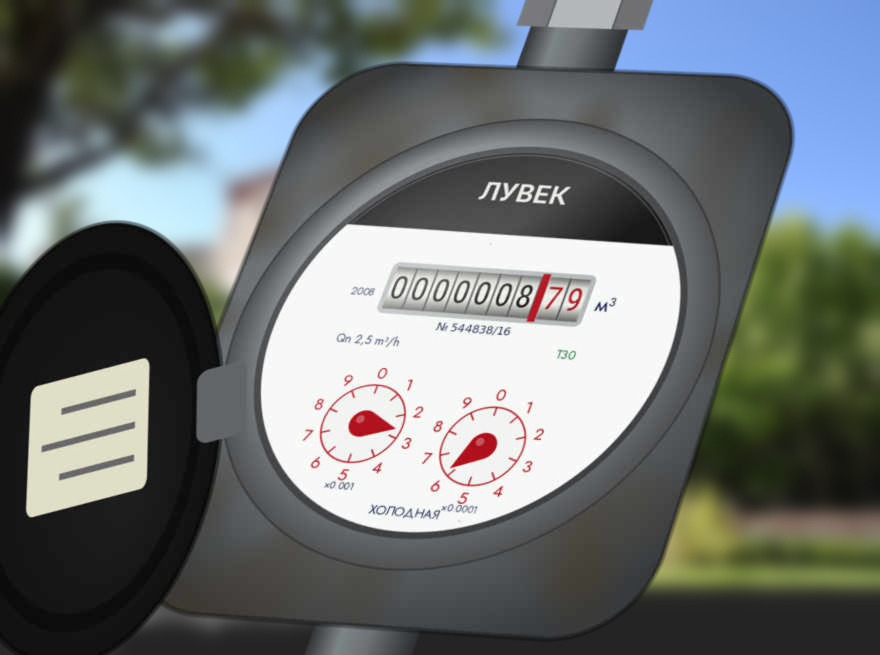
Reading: 8.7926 m³
